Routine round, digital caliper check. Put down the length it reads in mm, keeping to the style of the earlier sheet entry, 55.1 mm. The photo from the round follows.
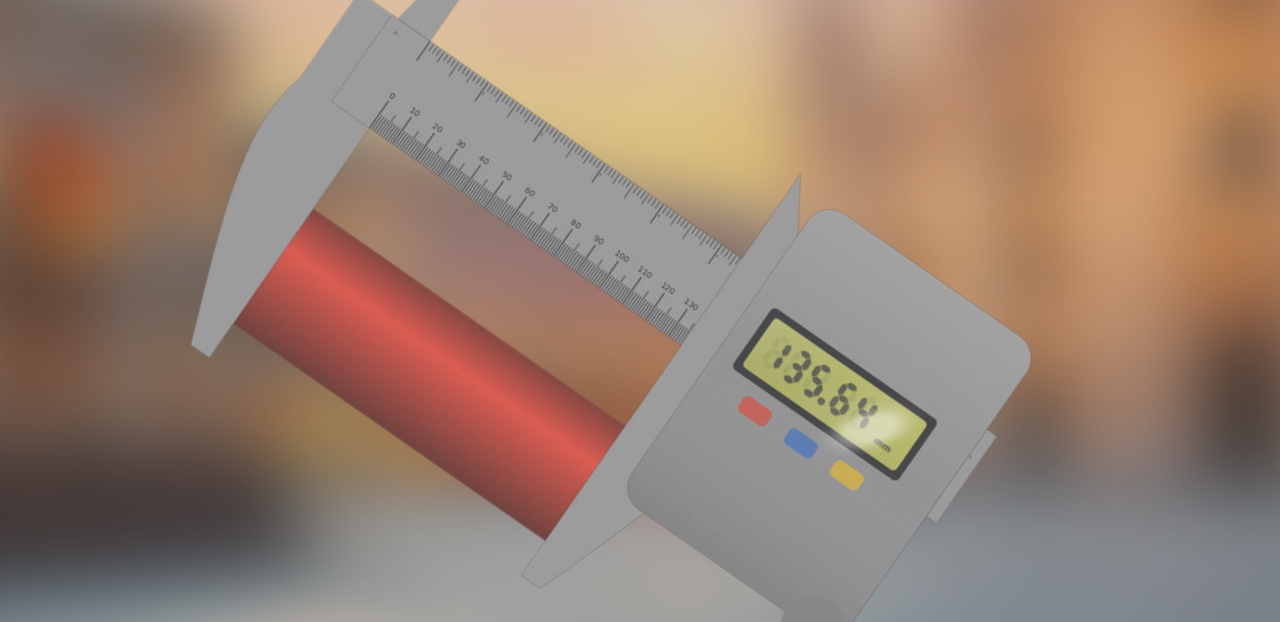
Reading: 135.64 mm
